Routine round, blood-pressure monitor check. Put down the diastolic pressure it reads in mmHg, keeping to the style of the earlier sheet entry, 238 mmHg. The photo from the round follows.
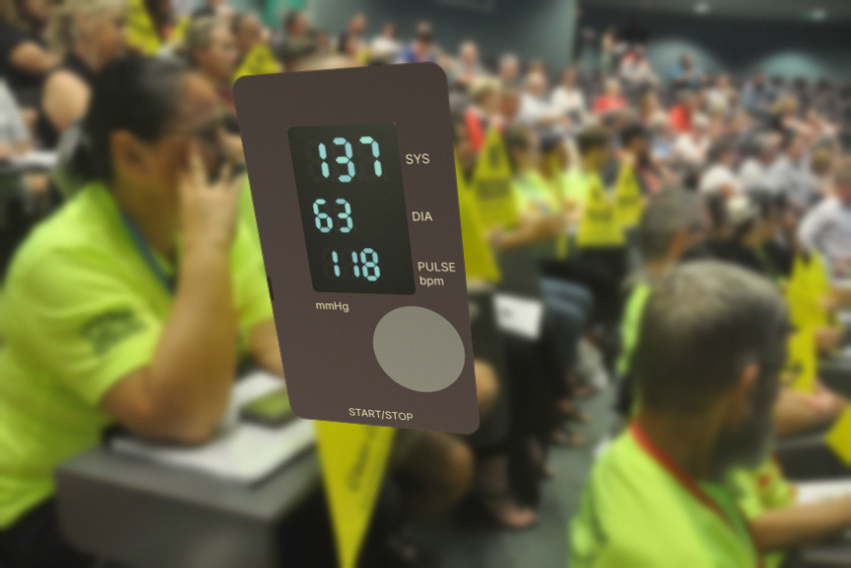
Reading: 63 mmHg
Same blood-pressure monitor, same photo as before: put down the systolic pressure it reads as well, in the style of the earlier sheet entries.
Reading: 137 mmHg
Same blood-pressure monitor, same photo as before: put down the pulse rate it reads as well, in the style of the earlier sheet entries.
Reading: 118 bpm
